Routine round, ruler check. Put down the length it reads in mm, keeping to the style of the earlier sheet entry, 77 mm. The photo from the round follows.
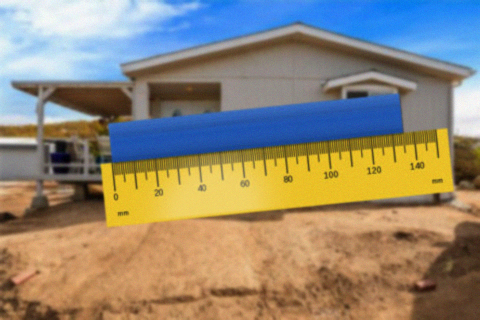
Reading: 135 mm
